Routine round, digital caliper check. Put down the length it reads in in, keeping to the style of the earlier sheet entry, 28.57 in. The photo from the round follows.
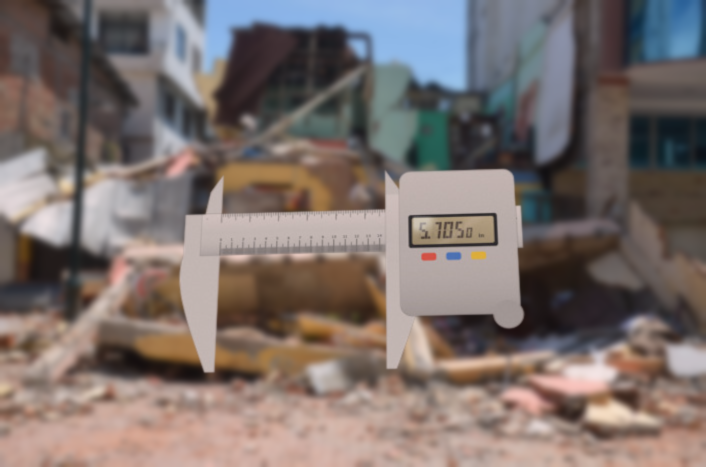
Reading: 5.7050 in
